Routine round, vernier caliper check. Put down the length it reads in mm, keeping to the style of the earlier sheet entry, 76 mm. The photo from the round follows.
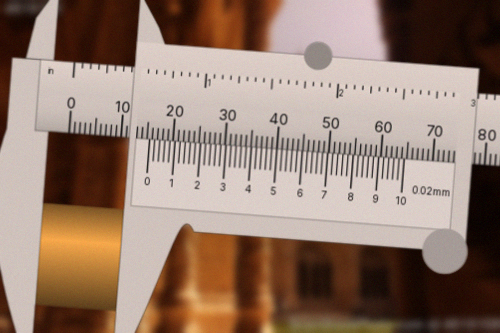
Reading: 15.5 mm
